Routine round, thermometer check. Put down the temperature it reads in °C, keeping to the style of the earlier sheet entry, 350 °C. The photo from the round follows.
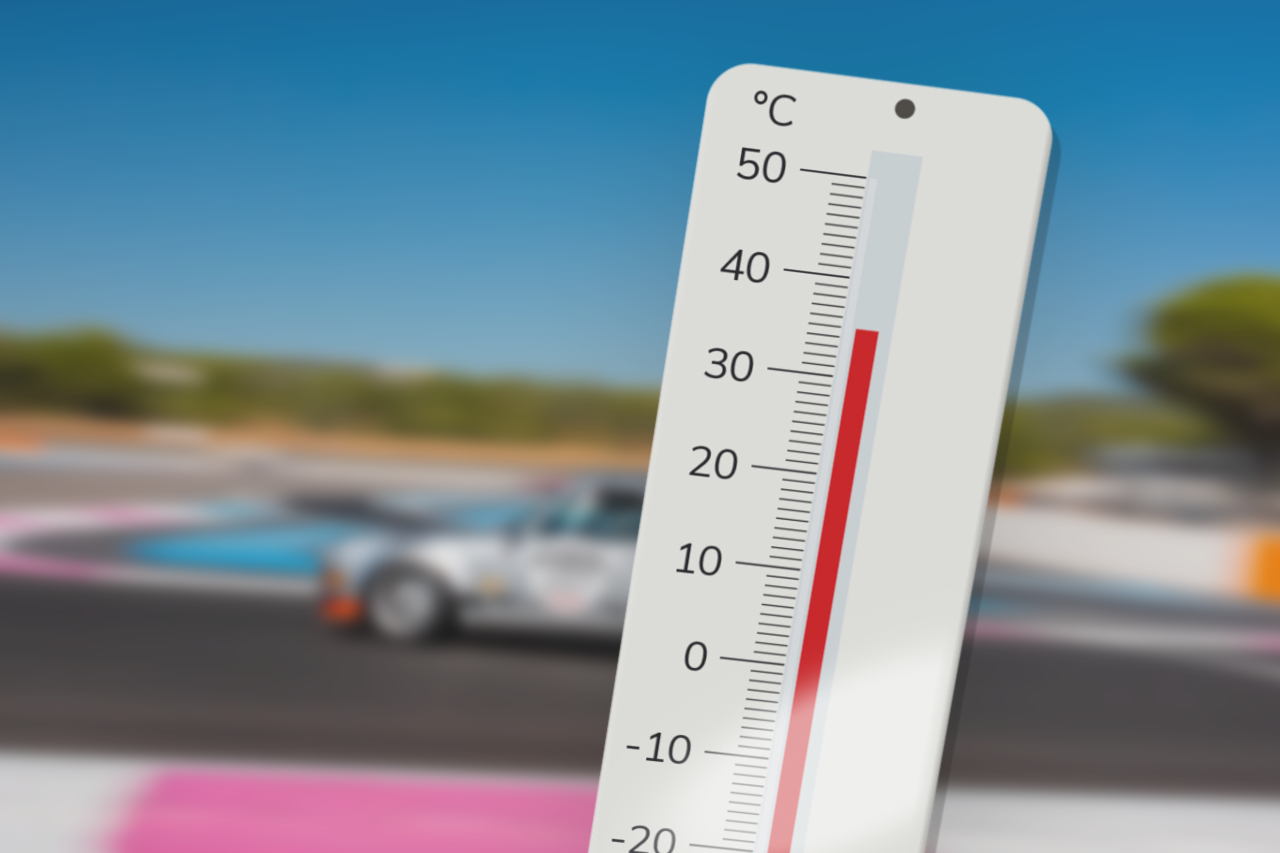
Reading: 35 °C
